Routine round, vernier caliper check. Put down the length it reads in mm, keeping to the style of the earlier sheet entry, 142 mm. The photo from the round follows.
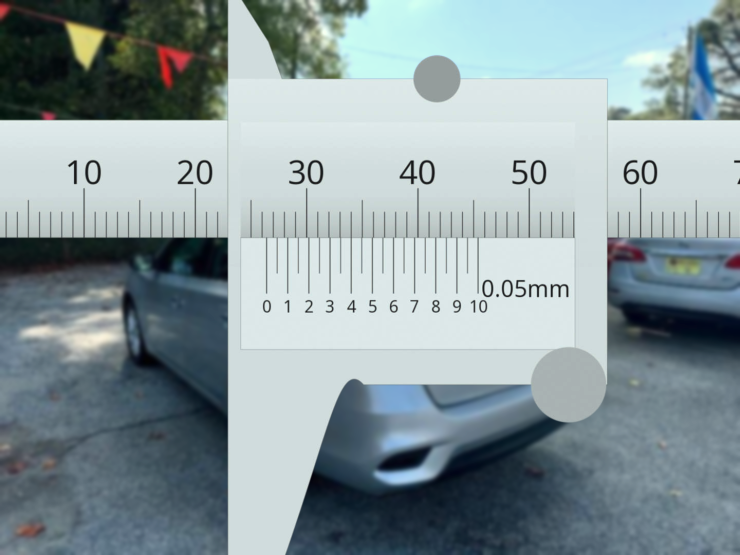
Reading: 26.4 mm
